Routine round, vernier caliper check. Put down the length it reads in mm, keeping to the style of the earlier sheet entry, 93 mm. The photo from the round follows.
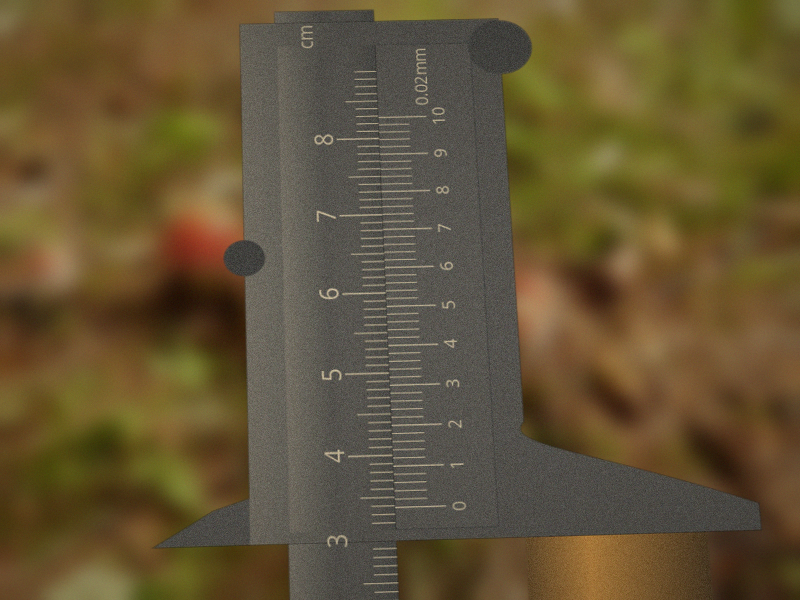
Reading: 33.8 mm
